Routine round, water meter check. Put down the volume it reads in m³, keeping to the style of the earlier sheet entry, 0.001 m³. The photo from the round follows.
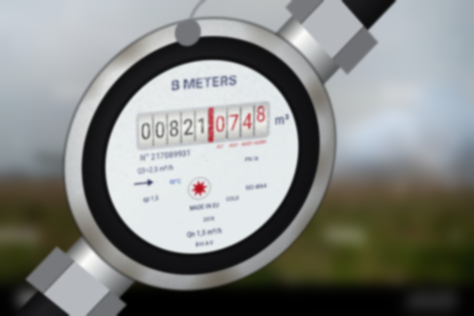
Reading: 821.0748 m³
